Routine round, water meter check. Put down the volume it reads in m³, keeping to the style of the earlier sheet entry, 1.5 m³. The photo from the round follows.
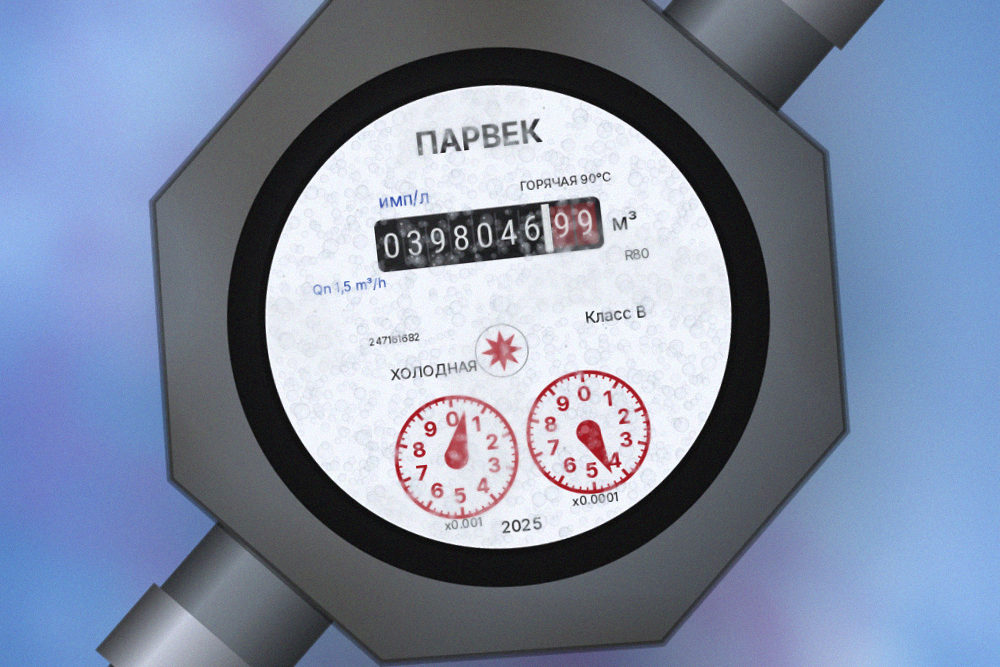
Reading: 398046.9904 m³
